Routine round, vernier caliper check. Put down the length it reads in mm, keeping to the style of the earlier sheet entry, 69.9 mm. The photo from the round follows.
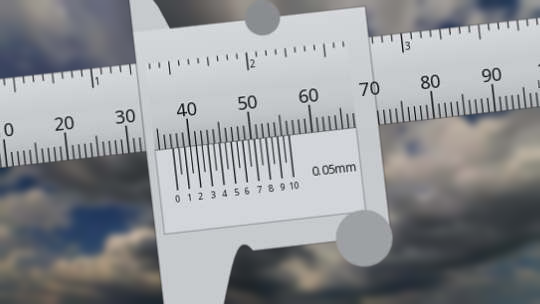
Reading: 37.2 mm
